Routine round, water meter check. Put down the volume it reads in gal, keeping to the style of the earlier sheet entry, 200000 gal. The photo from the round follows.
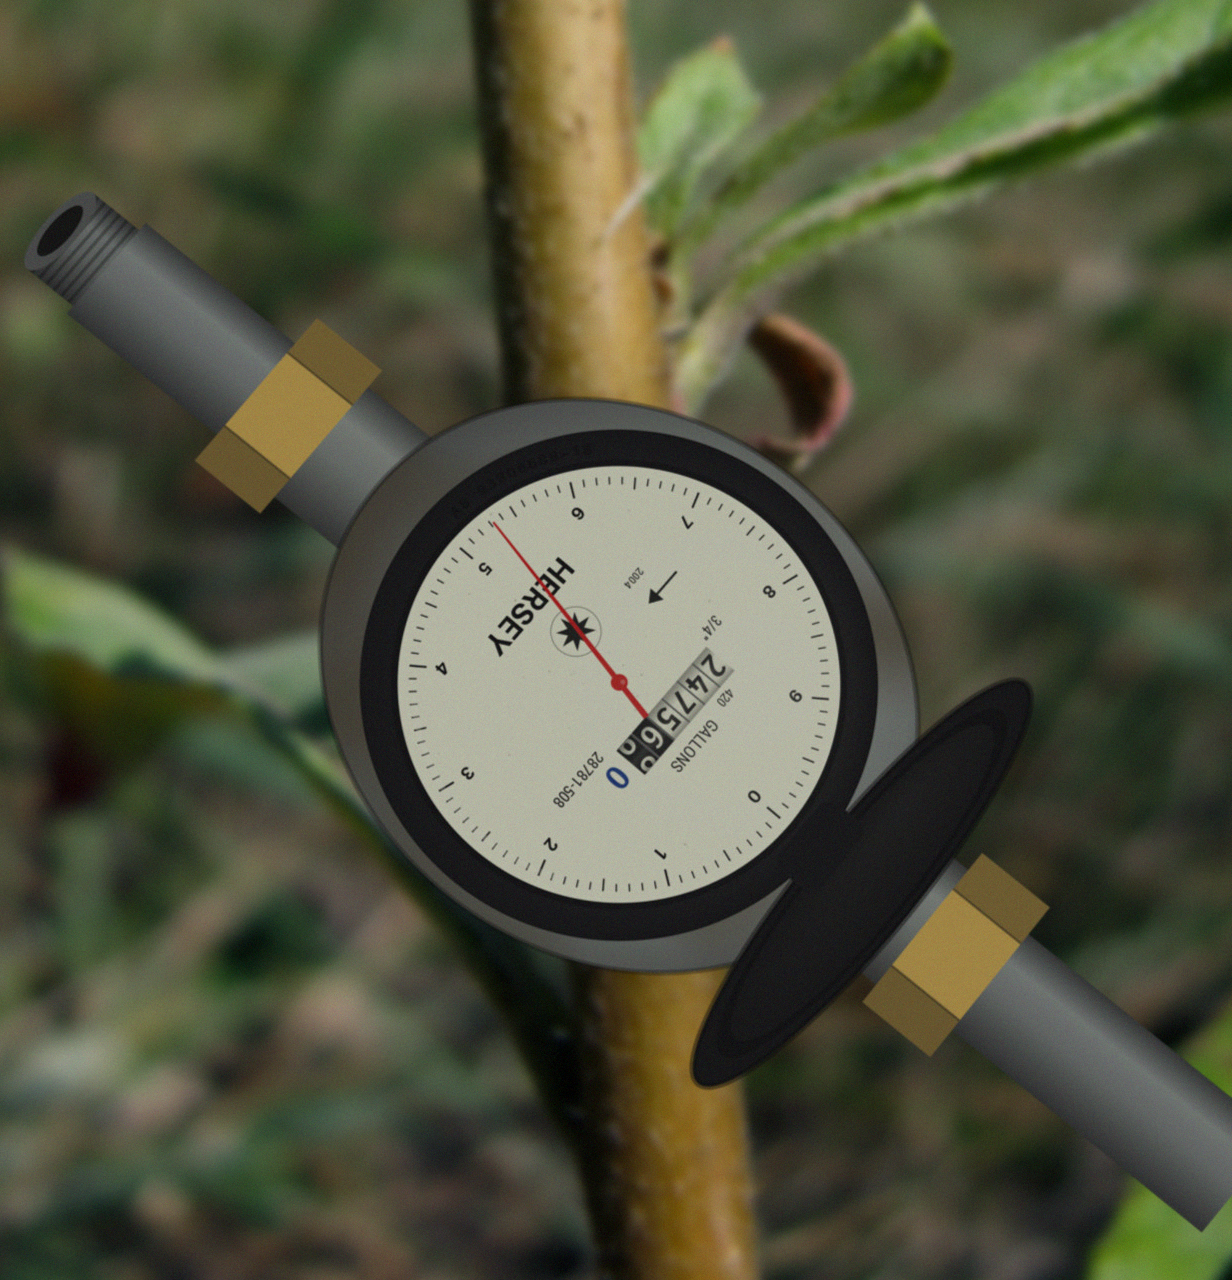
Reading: 2475685.3 gal
